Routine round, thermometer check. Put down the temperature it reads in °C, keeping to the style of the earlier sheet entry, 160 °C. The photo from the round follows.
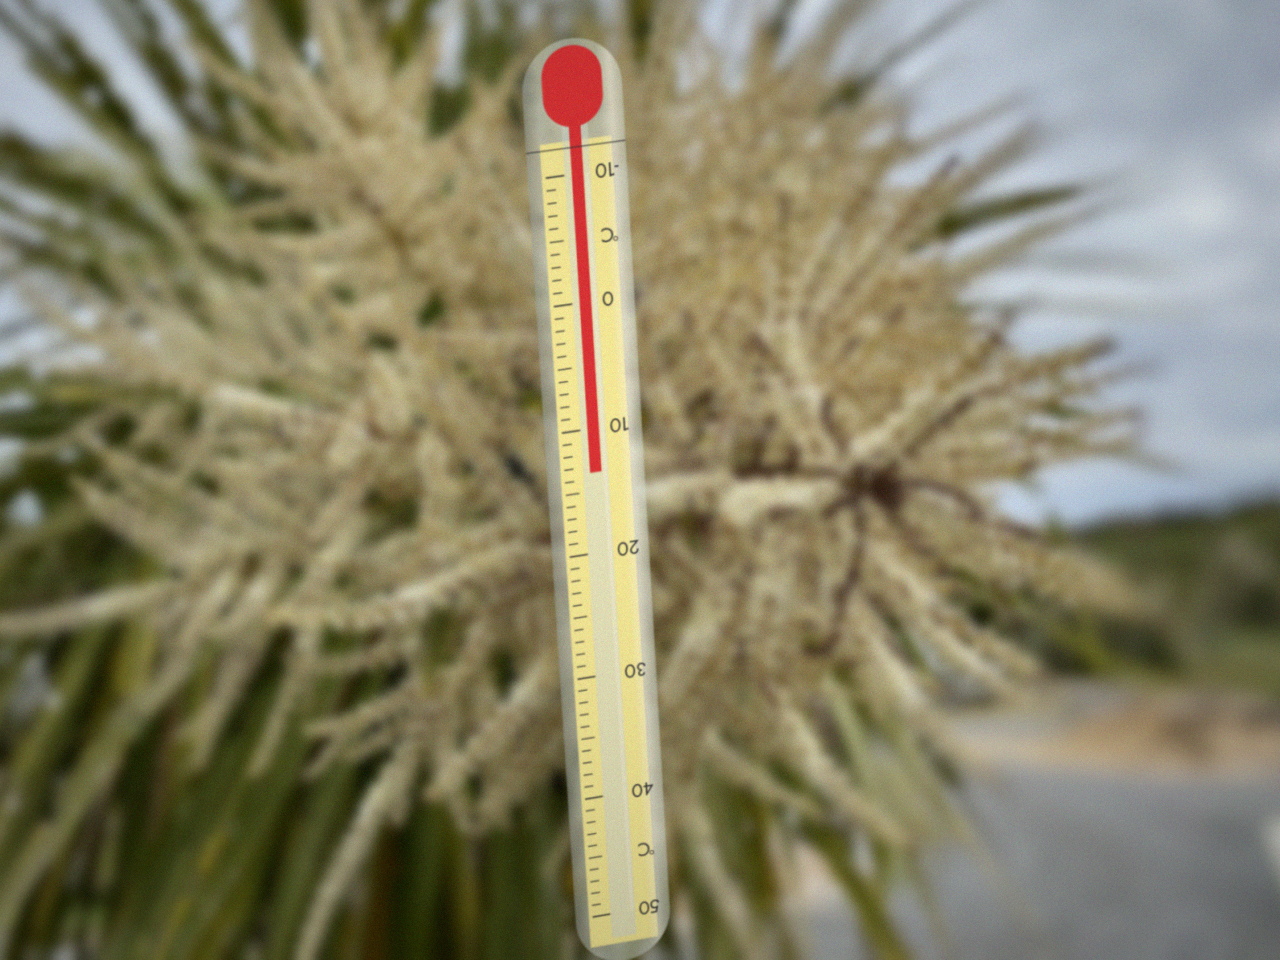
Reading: 13.5 °C
